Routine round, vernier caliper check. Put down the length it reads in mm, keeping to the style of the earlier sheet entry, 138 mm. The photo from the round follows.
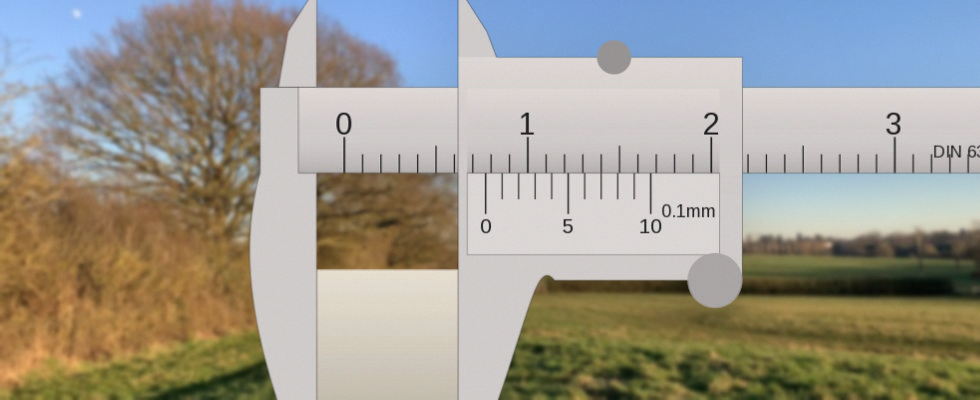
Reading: 7.7 mm
